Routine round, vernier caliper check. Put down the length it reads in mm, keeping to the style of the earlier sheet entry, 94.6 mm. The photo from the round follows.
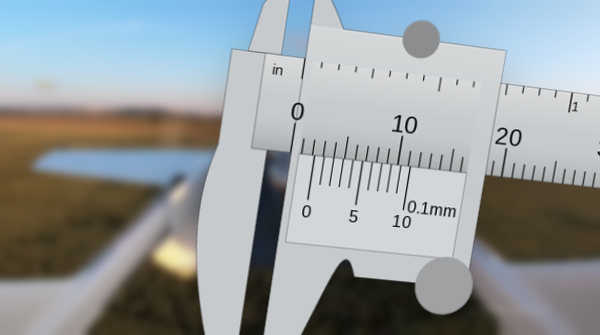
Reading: 2.2 mm
